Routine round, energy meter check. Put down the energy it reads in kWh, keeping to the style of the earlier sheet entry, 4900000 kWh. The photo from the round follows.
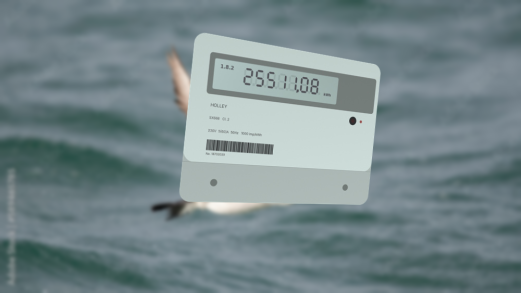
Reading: 25511.08 kWh
